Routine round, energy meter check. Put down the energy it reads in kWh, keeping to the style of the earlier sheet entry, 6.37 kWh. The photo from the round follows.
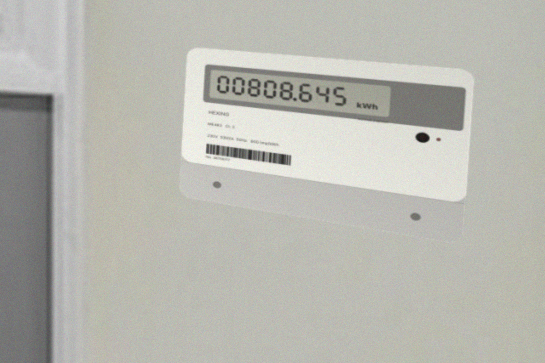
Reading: 808.645 kWh
